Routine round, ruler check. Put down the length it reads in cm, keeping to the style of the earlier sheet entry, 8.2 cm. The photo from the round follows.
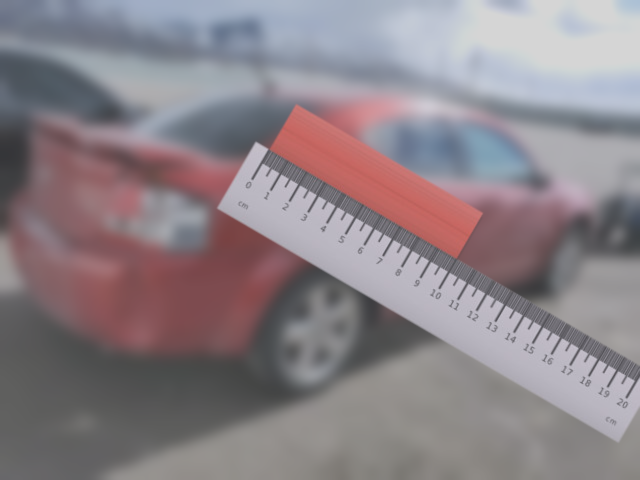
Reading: 10 cm
